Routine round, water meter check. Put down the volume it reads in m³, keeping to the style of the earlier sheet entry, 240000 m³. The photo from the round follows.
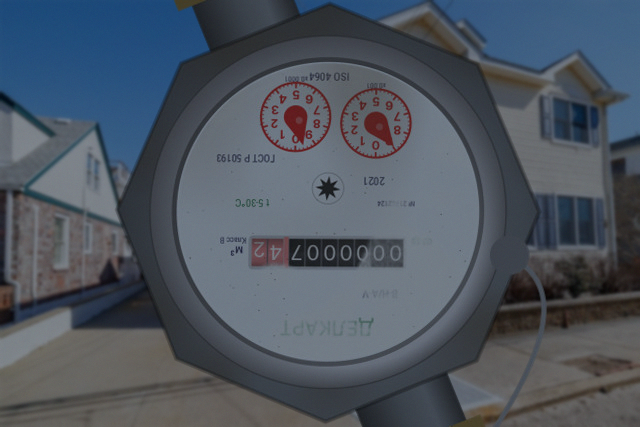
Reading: 7.4189 m³
